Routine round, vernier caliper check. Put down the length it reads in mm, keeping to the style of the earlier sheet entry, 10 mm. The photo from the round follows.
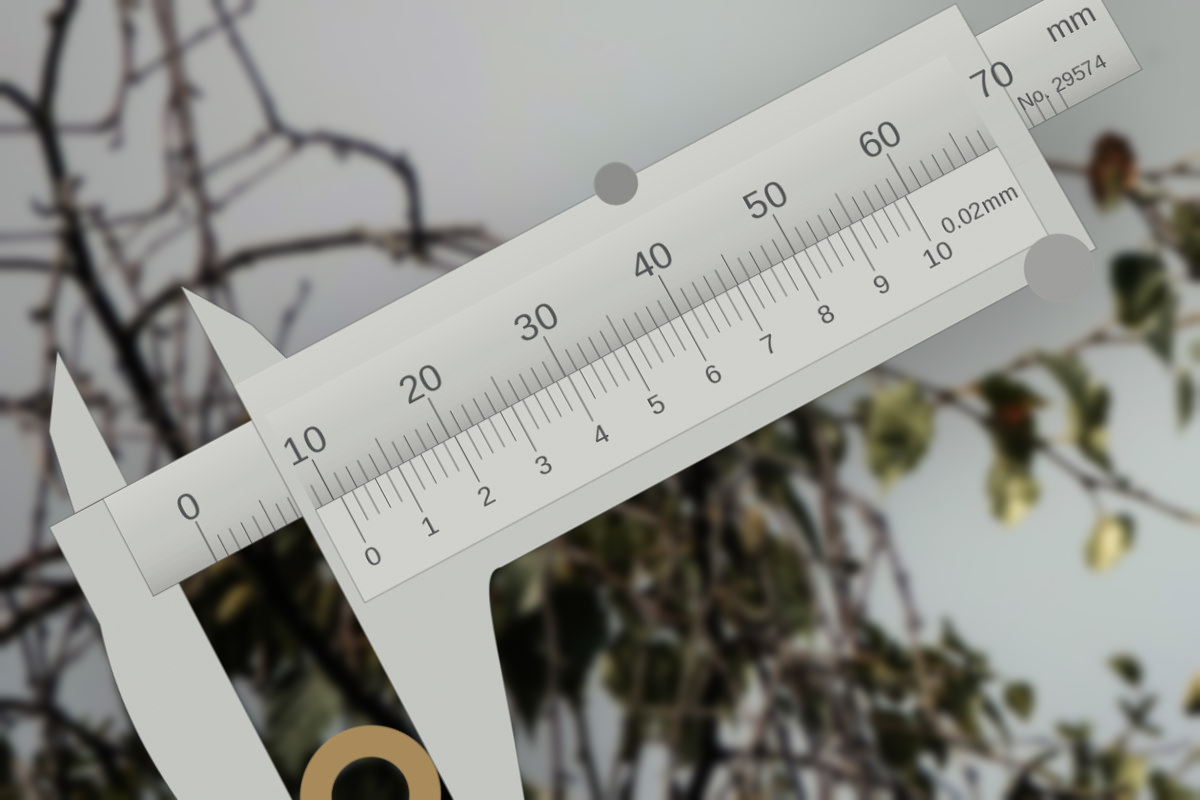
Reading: 10.6 mm
